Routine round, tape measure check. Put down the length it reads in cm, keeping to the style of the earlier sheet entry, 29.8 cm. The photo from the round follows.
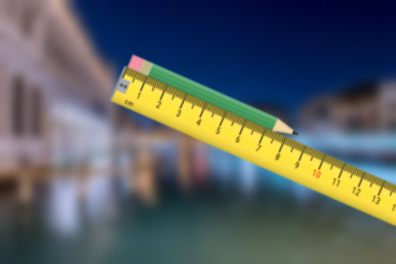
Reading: 8.5 cm
